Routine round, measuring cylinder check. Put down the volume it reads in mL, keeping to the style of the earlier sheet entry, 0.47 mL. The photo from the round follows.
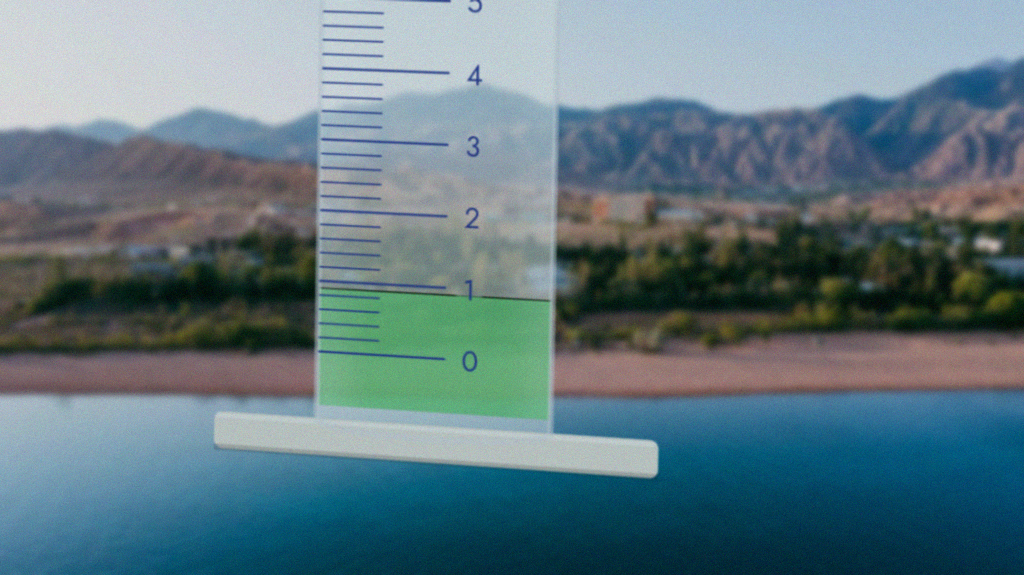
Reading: 0.9 mL
